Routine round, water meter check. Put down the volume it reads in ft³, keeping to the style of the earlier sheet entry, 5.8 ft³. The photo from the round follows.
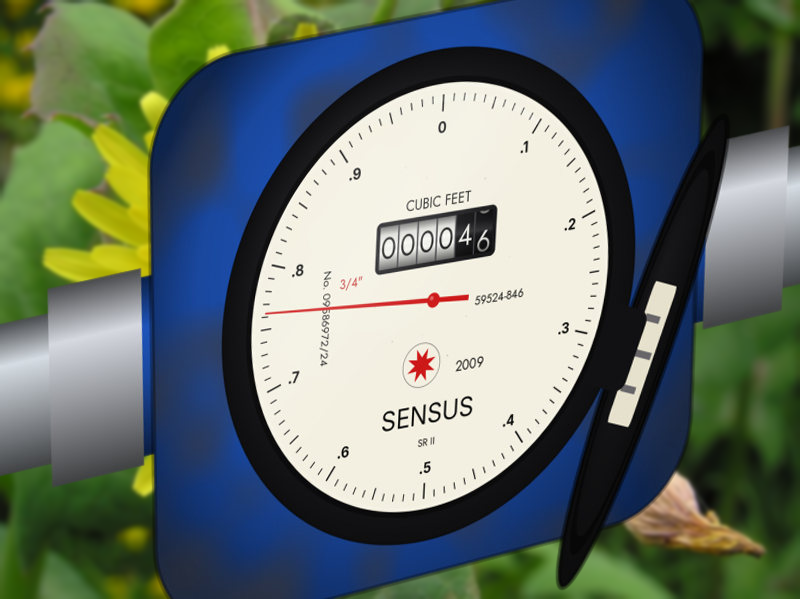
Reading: 45.76 ft³
